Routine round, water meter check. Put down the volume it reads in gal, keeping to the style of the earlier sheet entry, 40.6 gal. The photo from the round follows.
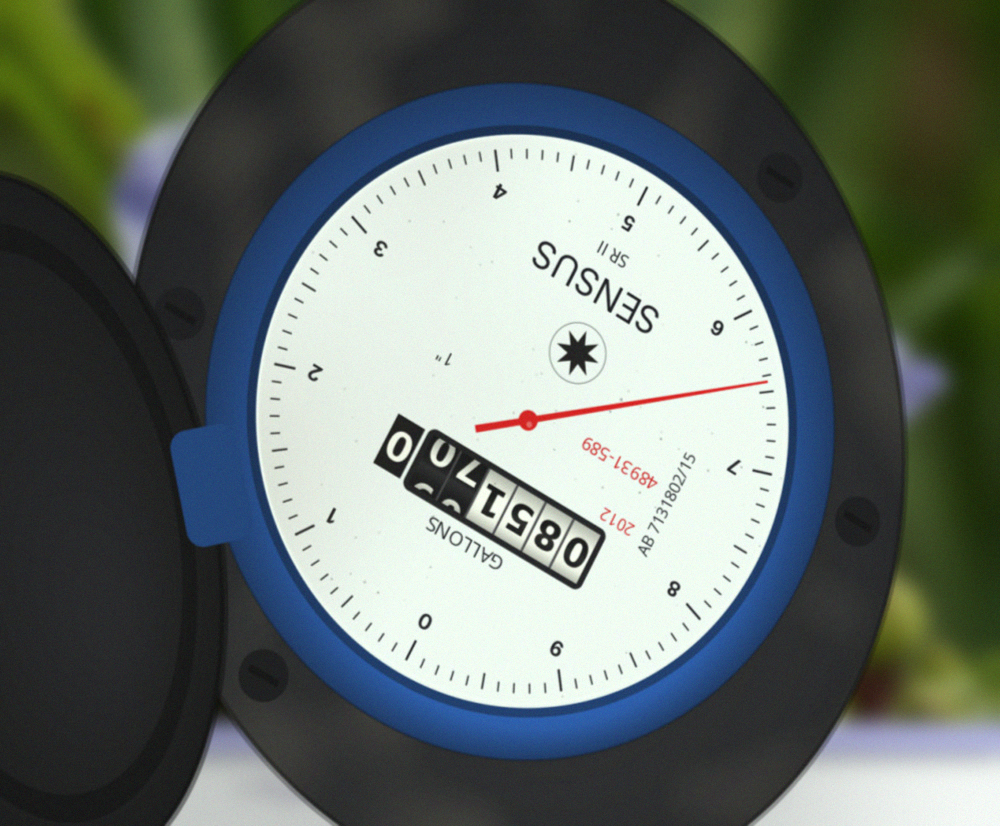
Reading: 851696.4 gal
